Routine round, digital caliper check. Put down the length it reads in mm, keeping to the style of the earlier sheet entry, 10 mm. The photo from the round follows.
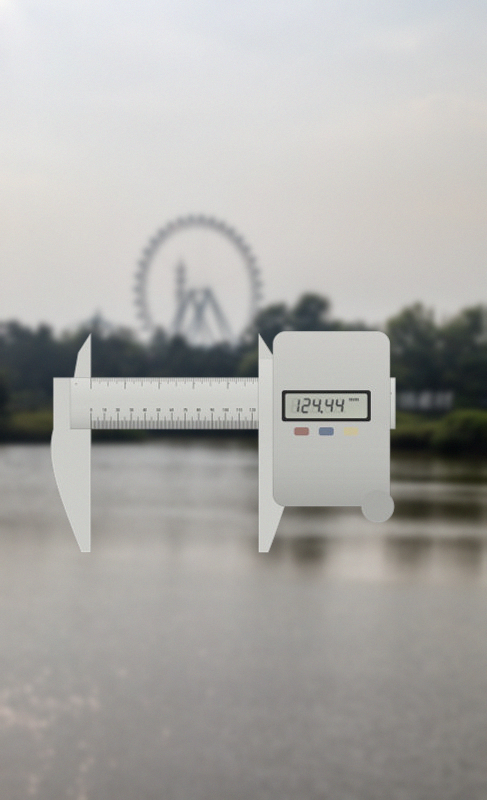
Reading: 124.44 mm
